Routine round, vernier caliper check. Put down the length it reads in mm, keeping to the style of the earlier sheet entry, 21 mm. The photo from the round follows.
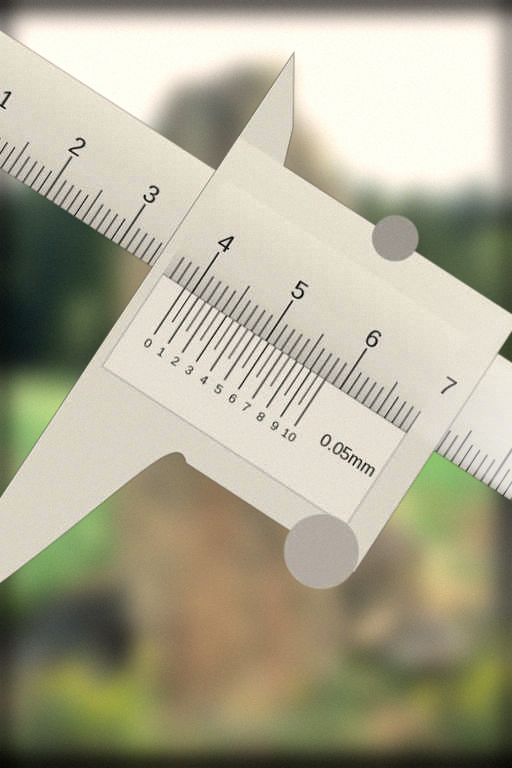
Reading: 39.0 mm
